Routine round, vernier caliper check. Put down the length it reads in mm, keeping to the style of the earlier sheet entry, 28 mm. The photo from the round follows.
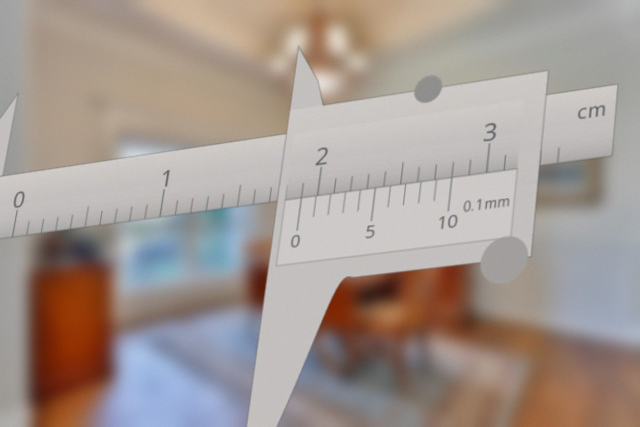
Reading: 19.0 mm
